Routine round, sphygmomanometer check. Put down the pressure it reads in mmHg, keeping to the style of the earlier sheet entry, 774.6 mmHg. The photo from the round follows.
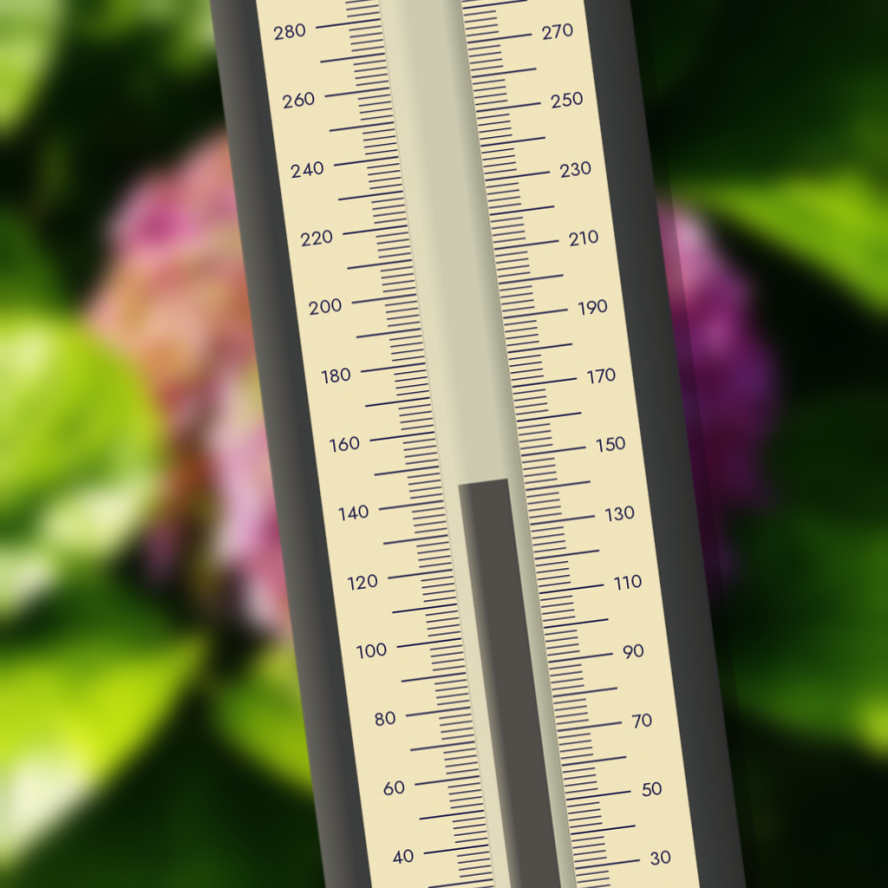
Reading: 144 mmHg
